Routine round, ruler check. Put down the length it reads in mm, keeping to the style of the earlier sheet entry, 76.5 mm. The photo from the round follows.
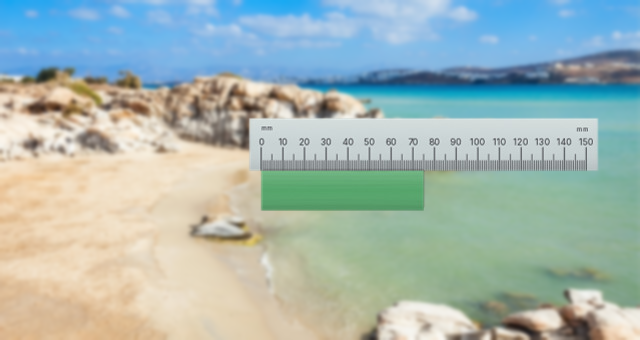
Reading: 75 mm
